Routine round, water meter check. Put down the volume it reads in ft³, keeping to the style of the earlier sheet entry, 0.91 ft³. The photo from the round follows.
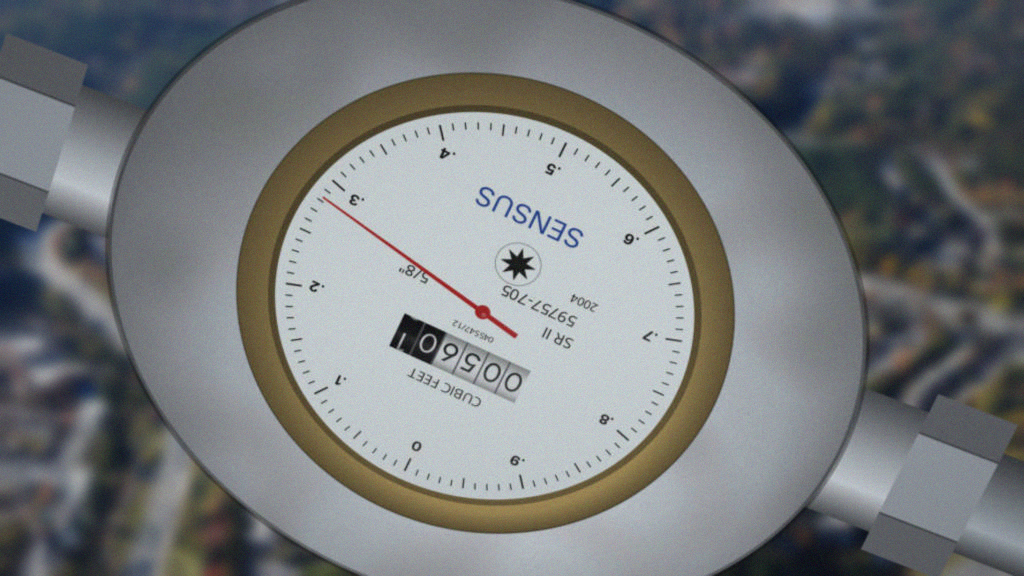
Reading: 5601.28 ft³
